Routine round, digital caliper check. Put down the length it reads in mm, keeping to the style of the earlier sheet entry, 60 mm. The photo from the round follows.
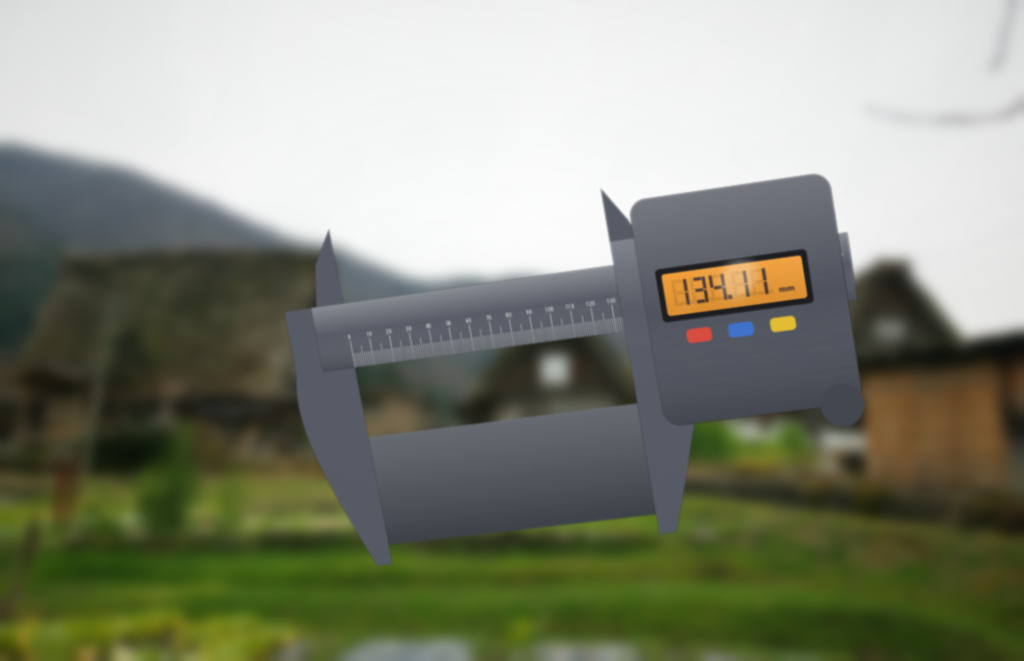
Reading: 134.11 mm
